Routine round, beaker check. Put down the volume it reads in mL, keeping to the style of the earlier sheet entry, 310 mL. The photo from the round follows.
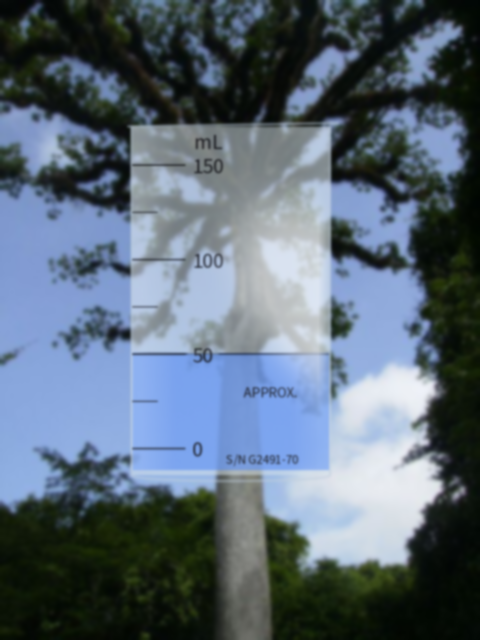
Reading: 50 mL
